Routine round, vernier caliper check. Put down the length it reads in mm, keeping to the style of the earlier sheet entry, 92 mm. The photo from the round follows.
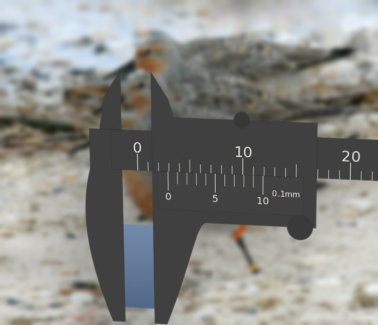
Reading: 2.9 mm
